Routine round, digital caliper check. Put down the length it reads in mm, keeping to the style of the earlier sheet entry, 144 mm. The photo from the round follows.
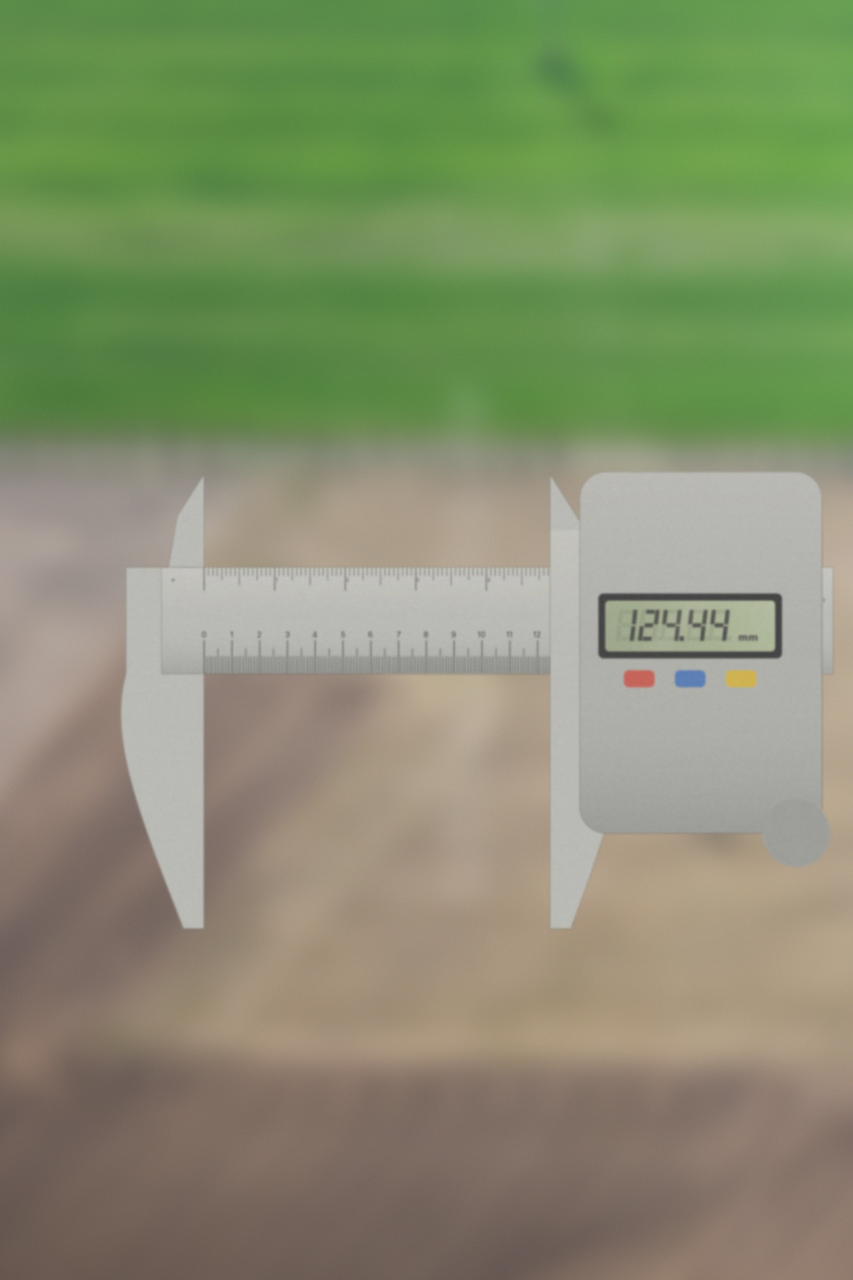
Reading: 124.44 mm
